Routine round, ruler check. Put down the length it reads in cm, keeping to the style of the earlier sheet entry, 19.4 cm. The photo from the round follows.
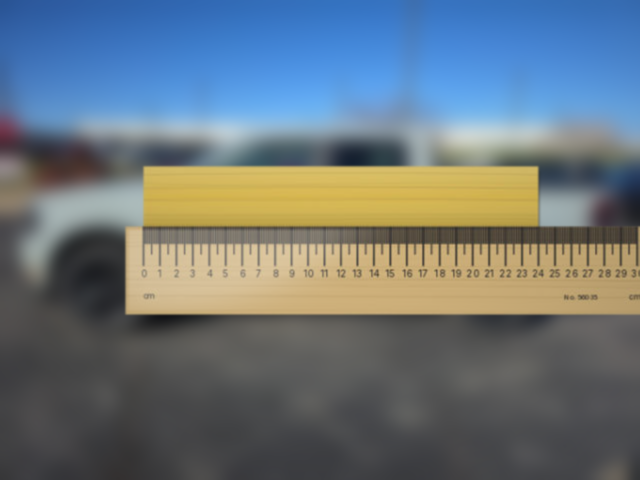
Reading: 24 cm
